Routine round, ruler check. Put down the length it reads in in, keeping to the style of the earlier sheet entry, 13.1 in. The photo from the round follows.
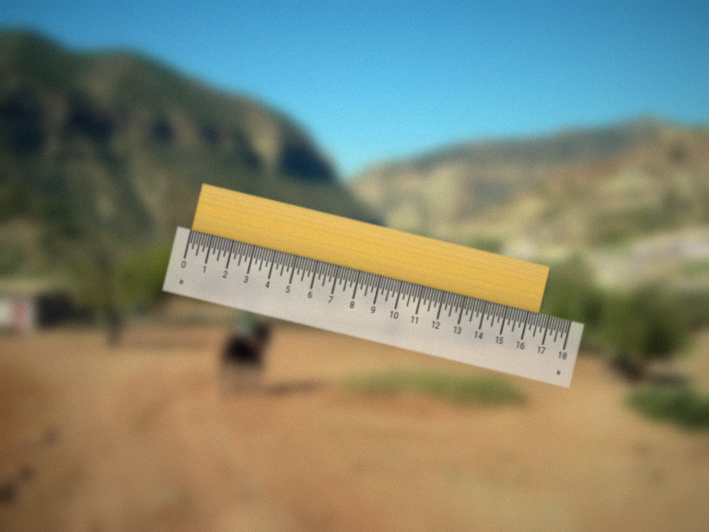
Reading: 16.5 in
